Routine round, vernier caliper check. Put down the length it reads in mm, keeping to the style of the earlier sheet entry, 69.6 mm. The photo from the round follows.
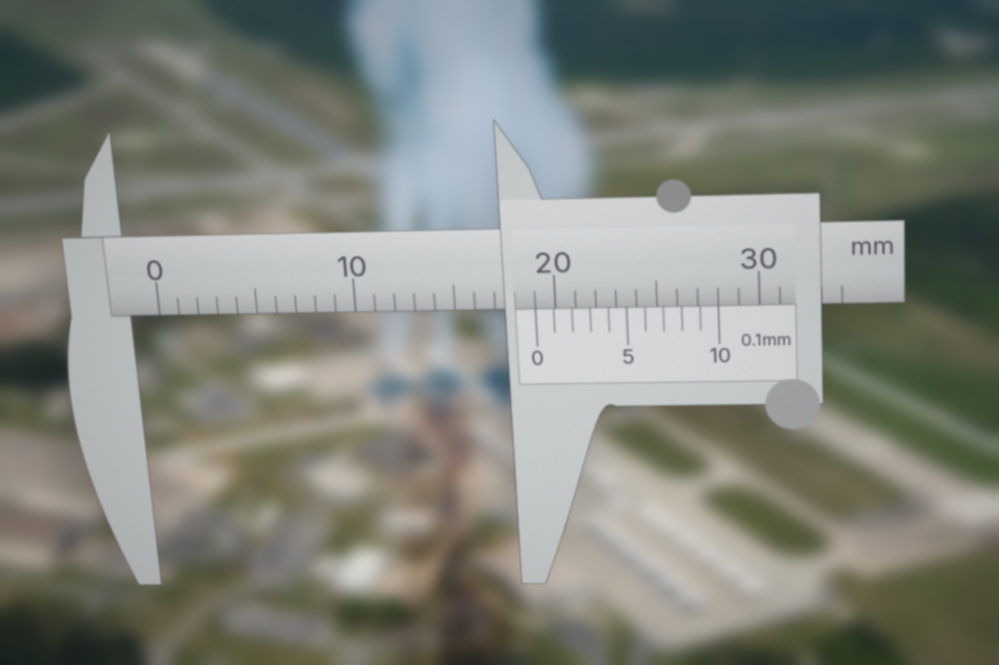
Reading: 19.0 mm
